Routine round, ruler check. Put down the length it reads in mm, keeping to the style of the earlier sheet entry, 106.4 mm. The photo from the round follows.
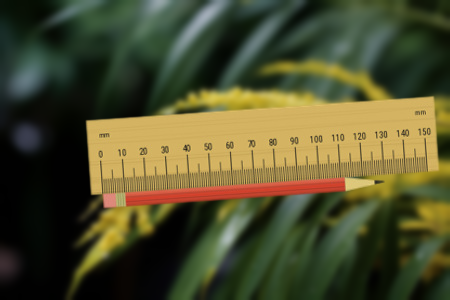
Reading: 130 mm
